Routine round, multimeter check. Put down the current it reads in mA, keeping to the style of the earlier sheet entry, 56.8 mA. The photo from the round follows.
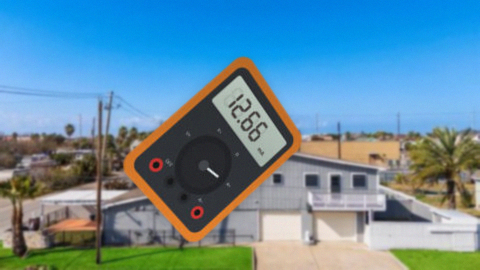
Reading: 12.66 mA
